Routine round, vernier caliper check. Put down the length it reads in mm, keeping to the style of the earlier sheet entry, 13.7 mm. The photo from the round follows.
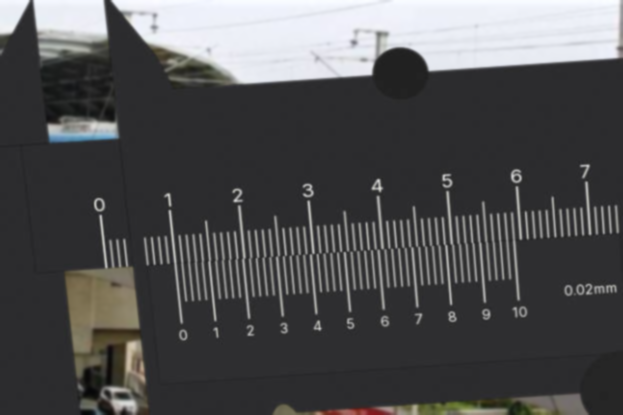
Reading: 10.0 mm
